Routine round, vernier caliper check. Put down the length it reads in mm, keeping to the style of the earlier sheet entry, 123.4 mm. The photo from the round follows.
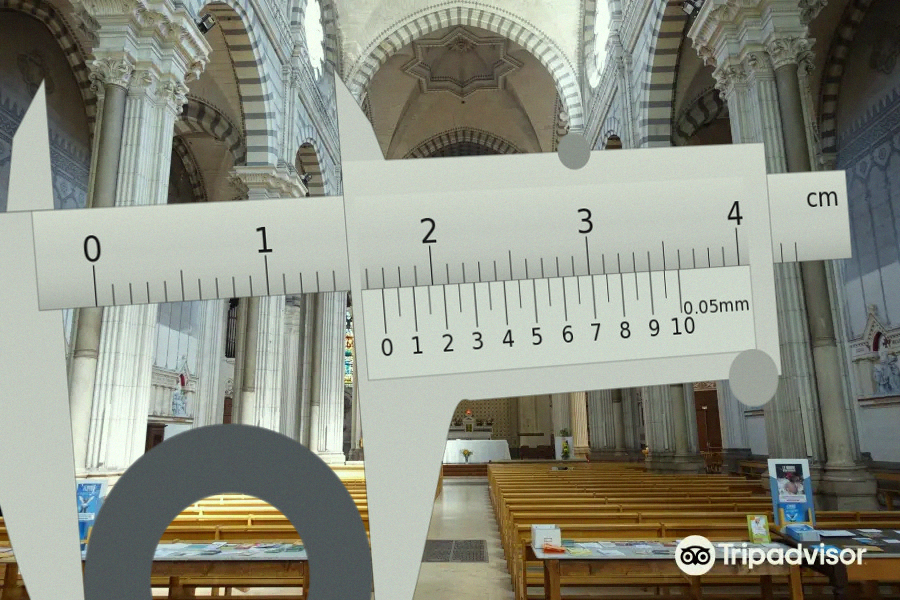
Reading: 16.9 mm
